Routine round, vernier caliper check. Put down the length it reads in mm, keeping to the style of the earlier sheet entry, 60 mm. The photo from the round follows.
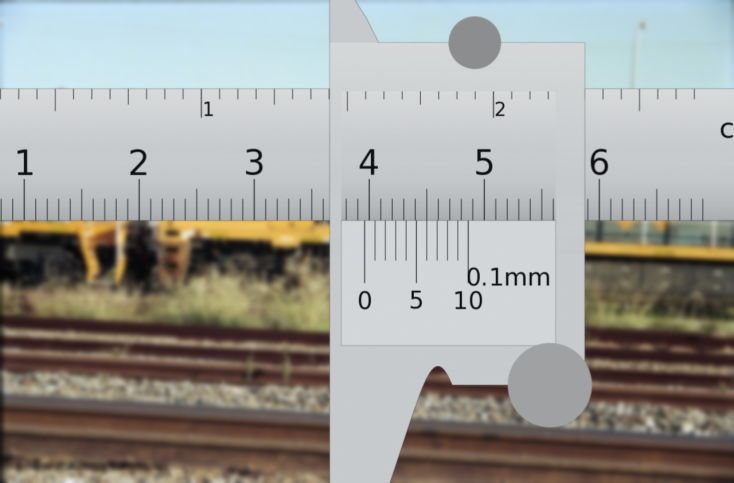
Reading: 39.6 mm
